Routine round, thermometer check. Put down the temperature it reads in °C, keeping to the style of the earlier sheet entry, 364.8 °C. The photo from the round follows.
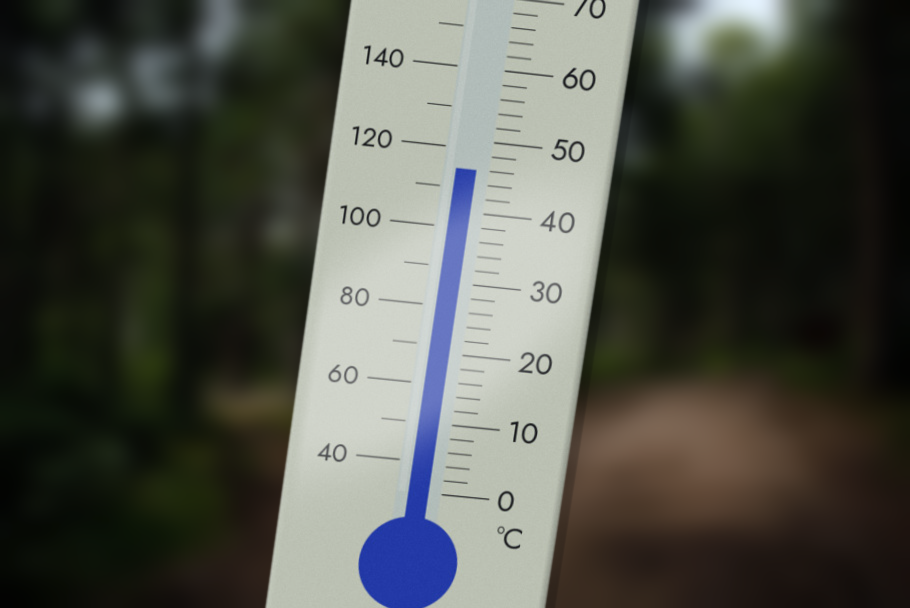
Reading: 46 °C
